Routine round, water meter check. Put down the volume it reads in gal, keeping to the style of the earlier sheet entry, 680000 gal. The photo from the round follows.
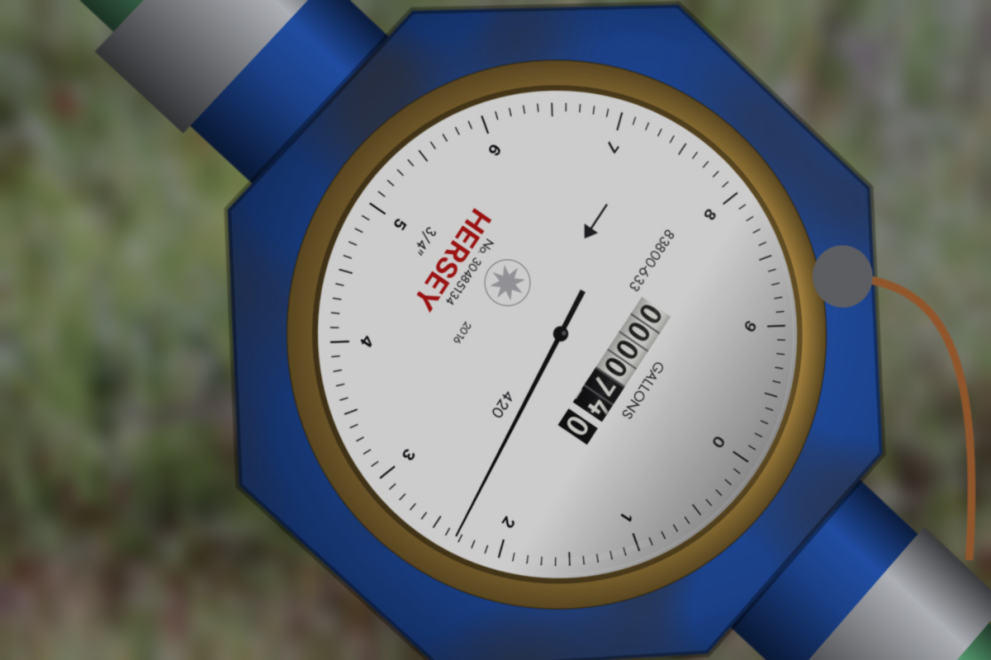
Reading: 742.3 gal
